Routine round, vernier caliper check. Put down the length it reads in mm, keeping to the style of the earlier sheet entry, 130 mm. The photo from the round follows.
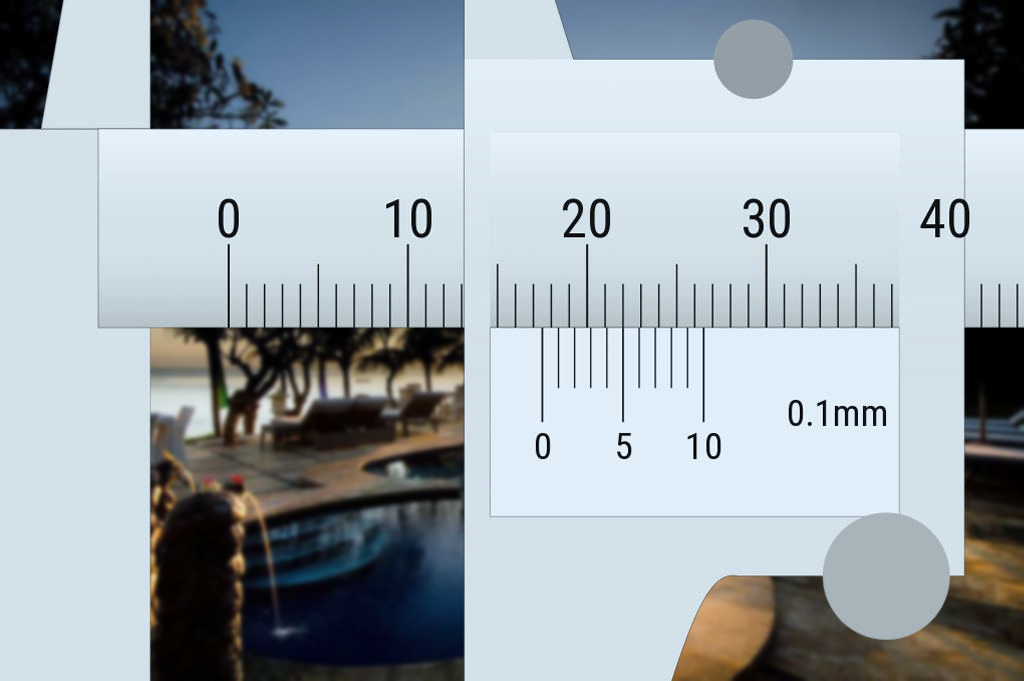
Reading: 17.5 mm
